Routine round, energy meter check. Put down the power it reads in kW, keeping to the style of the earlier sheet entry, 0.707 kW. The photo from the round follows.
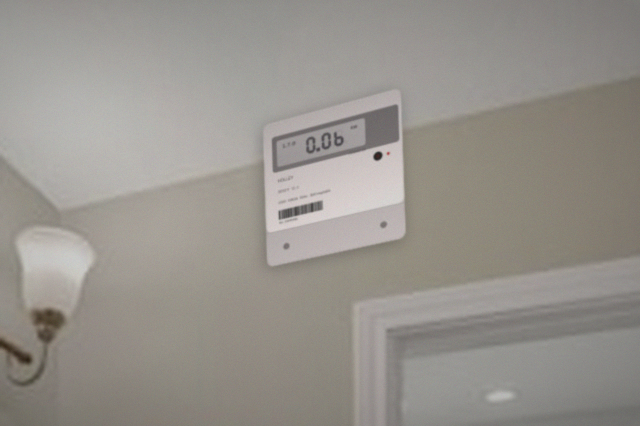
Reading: 0.06 kW
